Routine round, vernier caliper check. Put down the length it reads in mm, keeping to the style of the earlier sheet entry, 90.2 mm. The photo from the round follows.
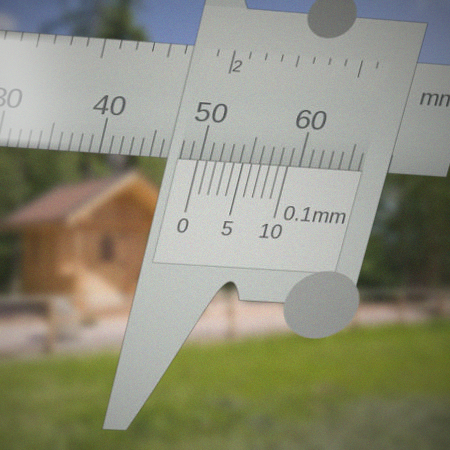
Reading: 49.8 mm
